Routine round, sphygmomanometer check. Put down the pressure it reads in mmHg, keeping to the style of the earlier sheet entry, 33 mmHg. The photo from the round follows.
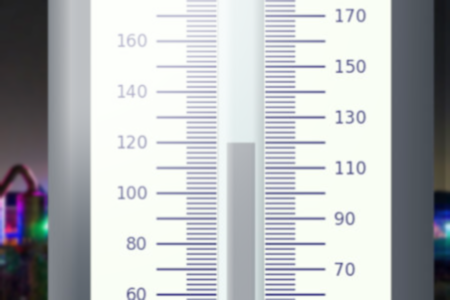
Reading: 120 mmHg
